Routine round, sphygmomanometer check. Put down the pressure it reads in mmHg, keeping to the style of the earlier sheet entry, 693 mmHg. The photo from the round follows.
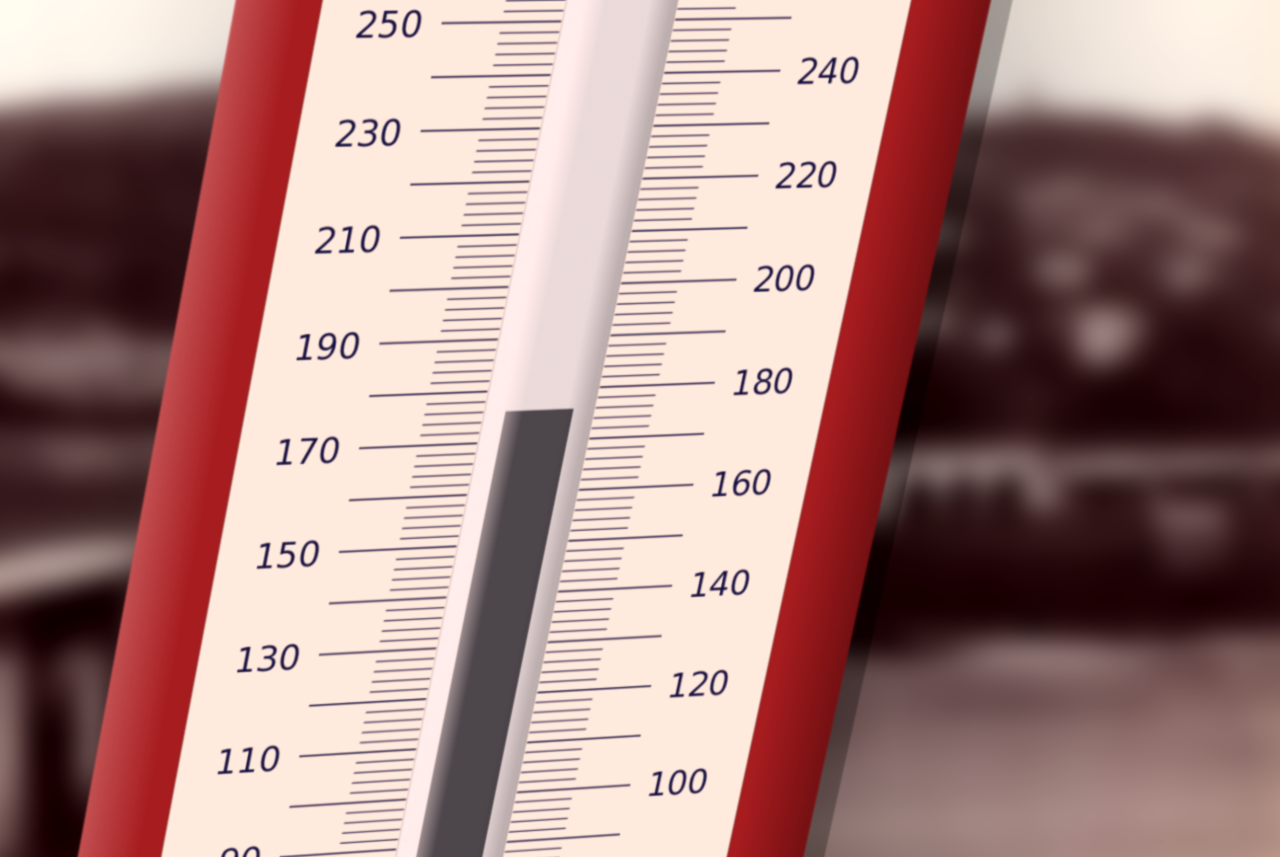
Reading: 176 mmHg
